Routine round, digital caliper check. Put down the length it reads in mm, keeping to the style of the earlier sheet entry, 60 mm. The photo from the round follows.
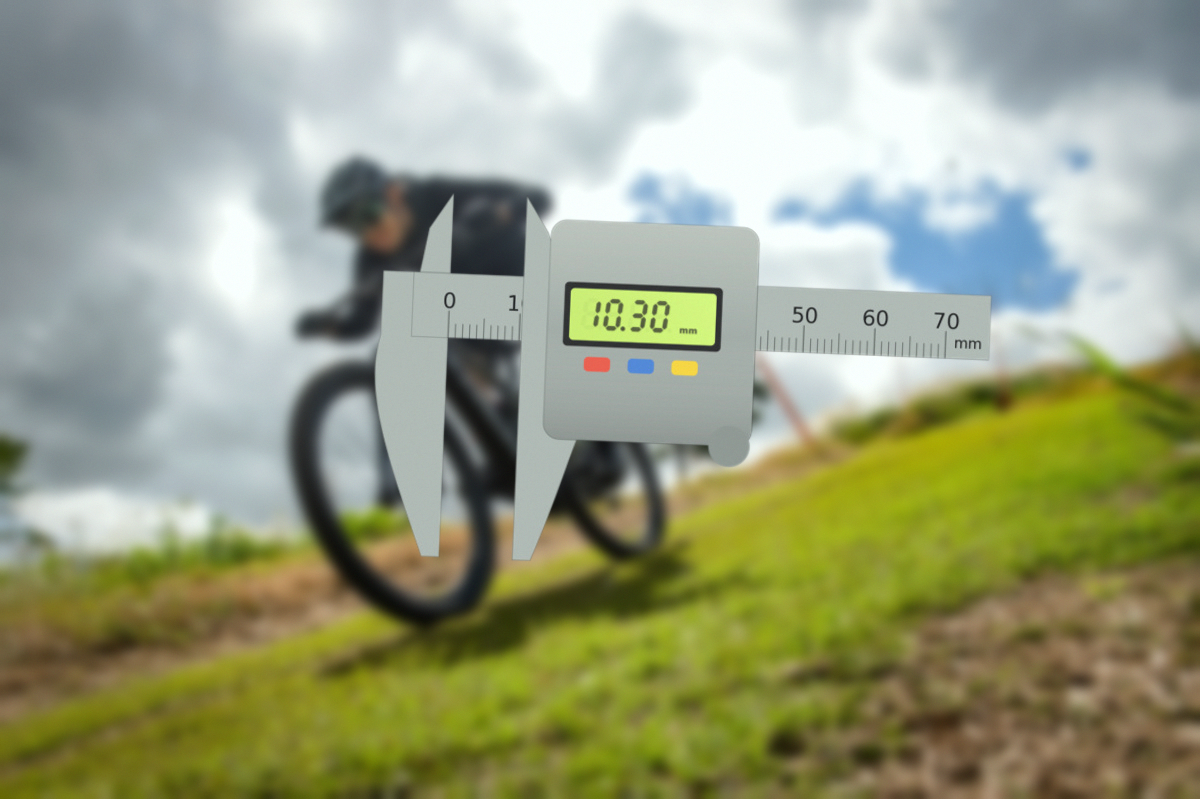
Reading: 10.30 mm
